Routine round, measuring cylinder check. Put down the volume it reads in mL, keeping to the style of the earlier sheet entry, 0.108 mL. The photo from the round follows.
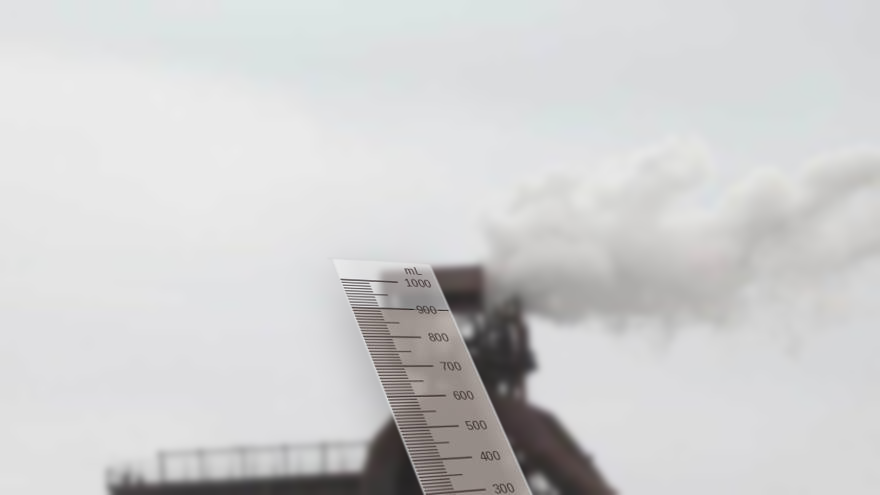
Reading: 900 mL
